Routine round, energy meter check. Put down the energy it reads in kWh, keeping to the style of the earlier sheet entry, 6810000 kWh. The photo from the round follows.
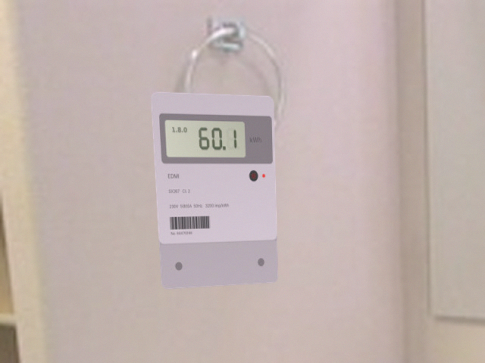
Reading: 60.1 kWh
